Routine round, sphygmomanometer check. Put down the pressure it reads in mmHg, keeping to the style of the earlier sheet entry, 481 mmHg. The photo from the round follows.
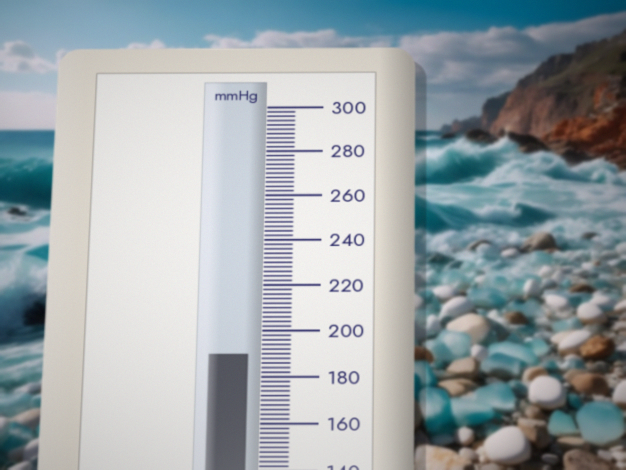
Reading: 190 mmHg
